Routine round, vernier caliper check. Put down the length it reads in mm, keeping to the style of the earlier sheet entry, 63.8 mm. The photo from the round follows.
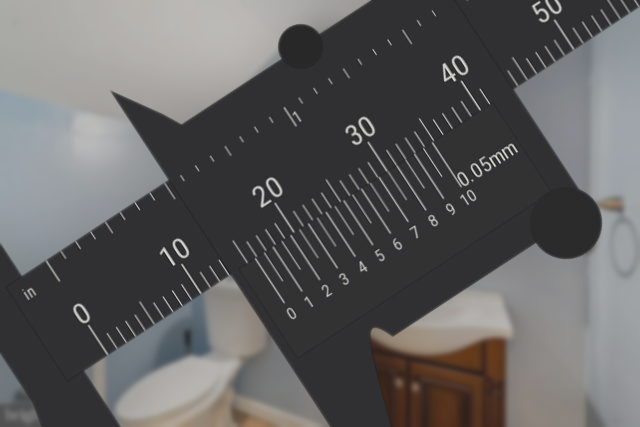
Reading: 15.8 mm
